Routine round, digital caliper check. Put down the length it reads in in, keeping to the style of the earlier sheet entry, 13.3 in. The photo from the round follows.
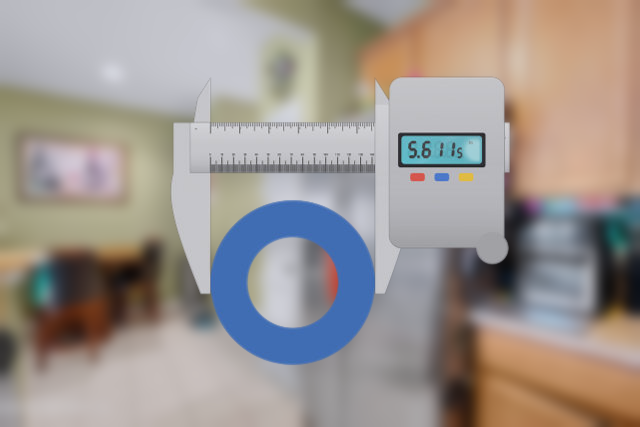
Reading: 5.6115 in
